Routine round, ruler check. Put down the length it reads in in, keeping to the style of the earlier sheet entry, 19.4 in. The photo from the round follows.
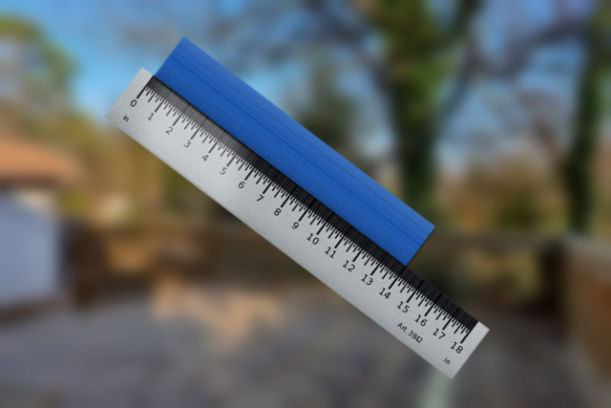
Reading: 14 in
